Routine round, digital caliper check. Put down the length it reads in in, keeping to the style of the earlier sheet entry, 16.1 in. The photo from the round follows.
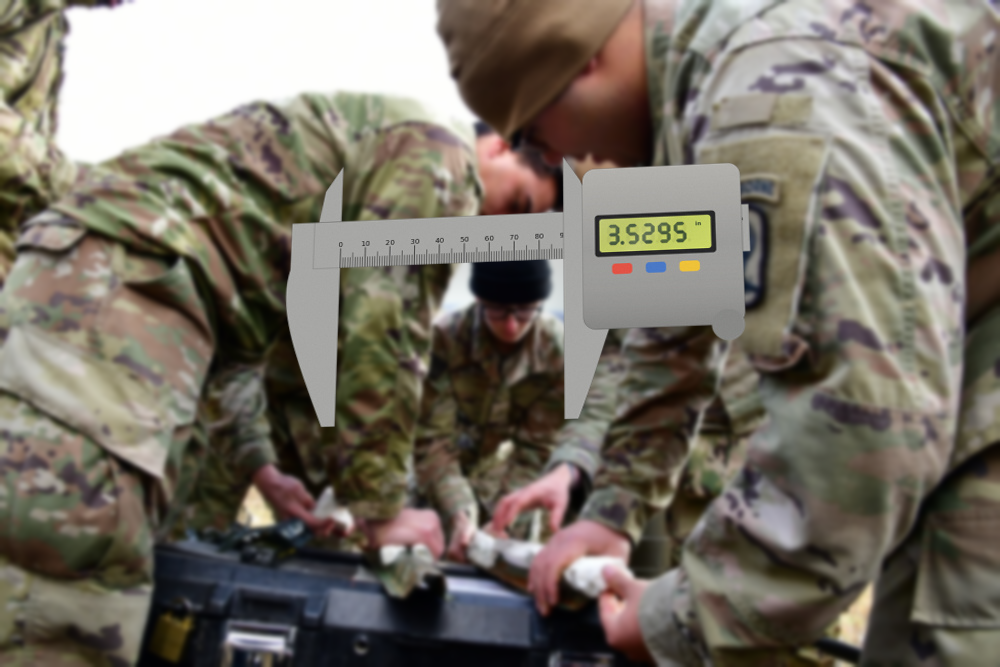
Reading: 3.5295 in
